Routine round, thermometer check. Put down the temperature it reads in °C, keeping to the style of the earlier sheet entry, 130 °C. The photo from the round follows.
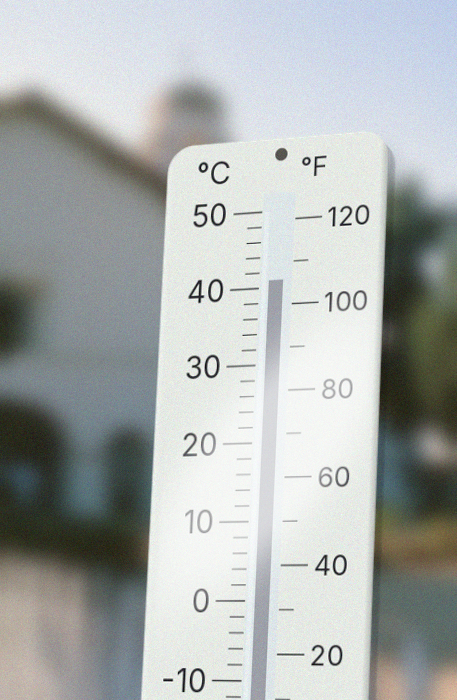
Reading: 41 °C
